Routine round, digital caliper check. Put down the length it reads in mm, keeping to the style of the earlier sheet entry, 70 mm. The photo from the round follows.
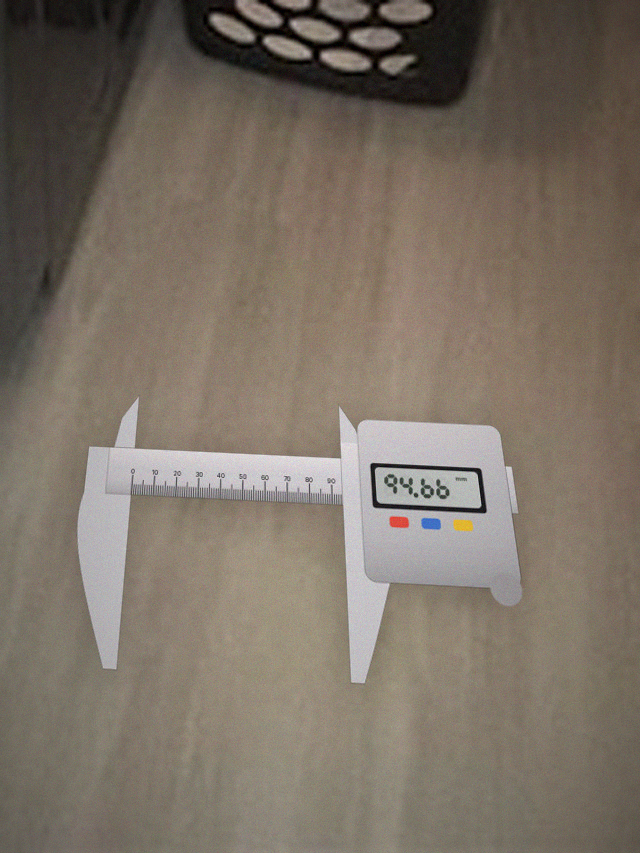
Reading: 94.66 mm
